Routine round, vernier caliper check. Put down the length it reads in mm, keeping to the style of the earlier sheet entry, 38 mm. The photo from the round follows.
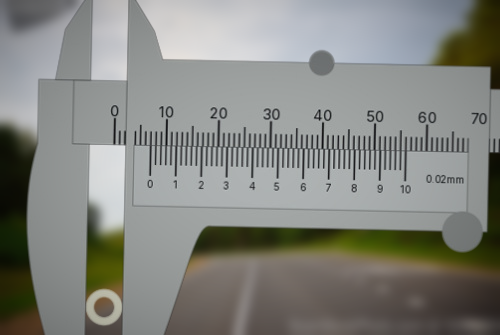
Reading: 7.0 mm
